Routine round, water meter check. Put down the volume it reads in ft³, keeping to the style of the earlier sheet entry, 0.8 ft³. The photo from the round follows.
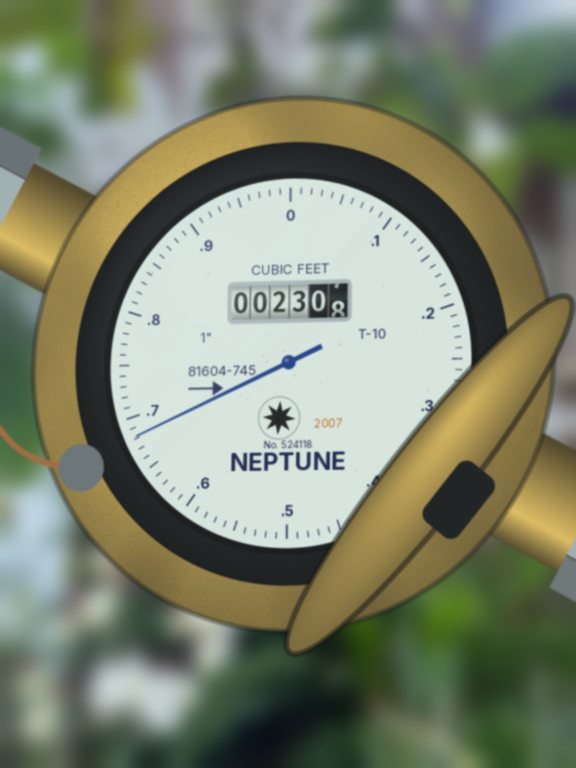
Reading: 2307.68 ft³
